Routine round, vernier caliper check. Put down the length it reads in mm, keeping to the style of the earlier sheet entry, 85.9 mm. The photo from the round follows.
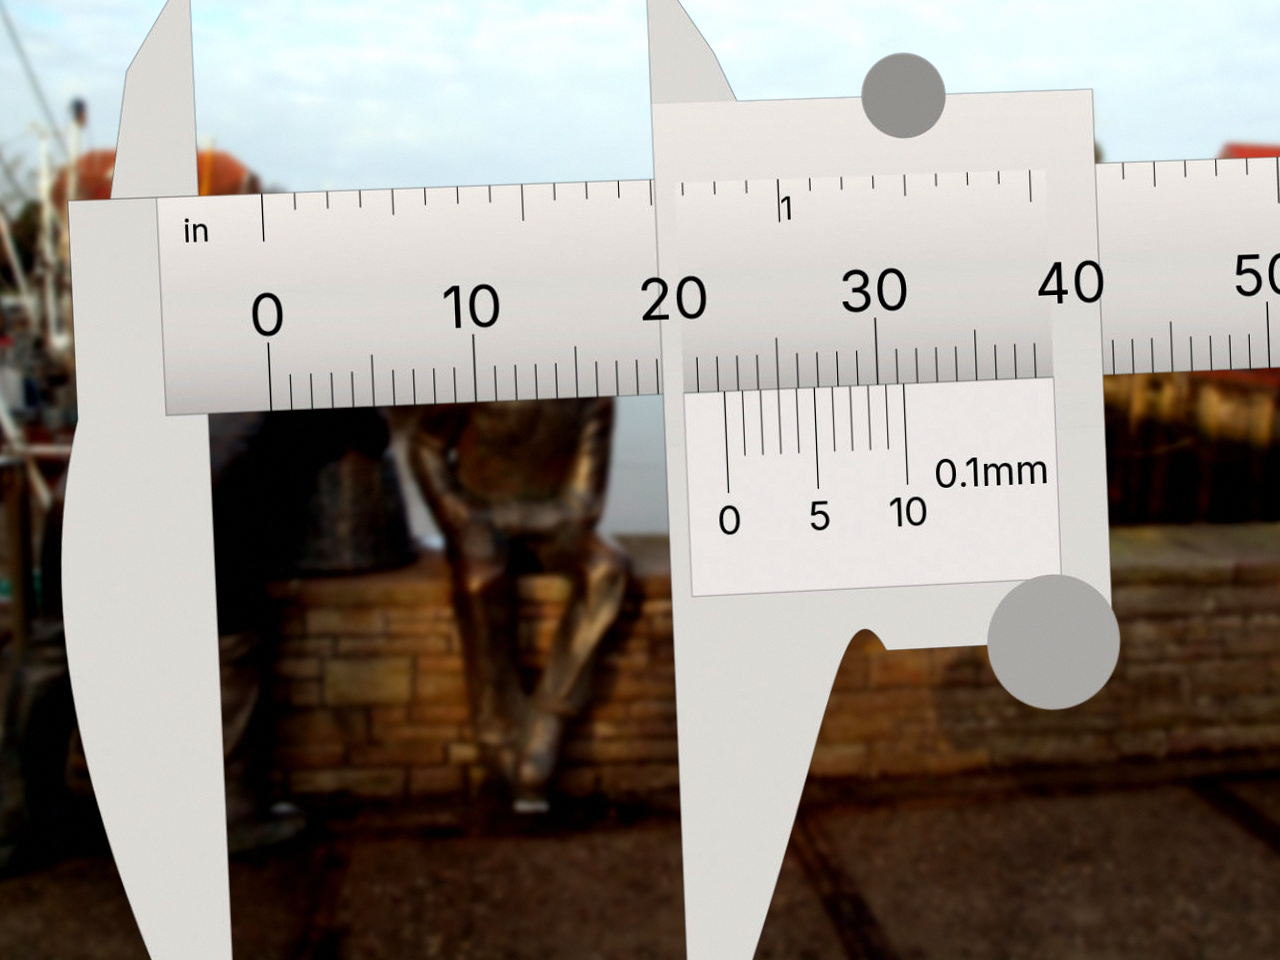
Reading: 22.3 mm
